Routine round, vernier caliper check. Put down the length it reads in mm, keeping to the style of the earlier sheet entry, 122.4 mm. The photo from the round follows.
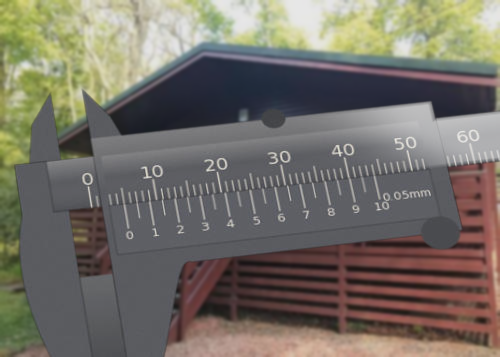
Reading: 5.0 mm
